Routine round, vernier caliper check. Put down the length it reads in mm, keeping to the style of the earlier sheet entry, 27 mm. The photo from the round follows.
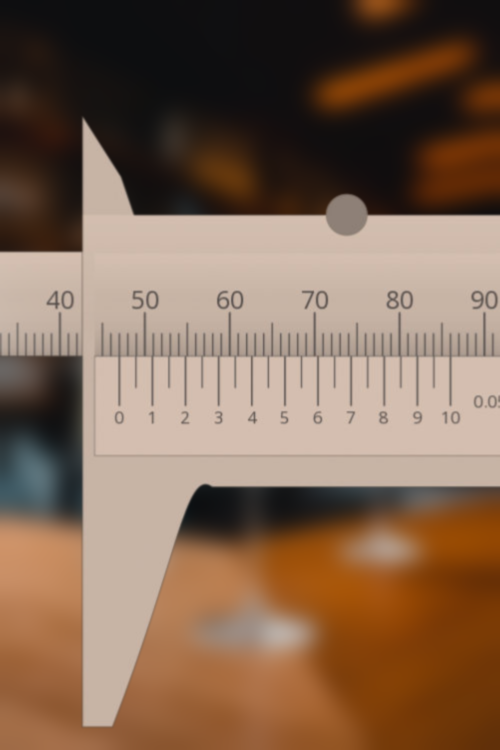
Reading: 47.0 mm
